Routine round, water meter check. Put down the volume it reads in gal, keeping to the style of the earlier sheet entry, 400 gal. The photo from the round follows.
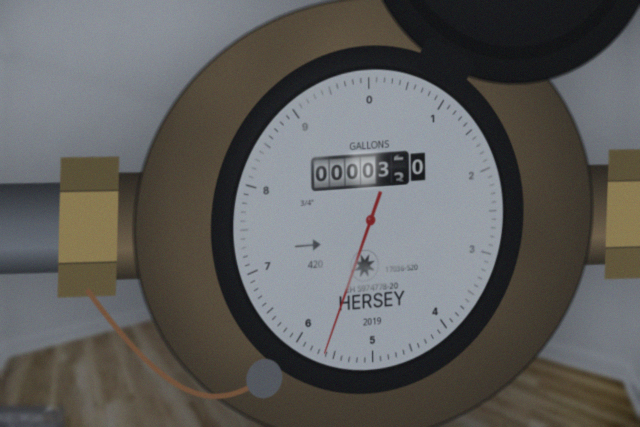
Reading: 325.6 gal
